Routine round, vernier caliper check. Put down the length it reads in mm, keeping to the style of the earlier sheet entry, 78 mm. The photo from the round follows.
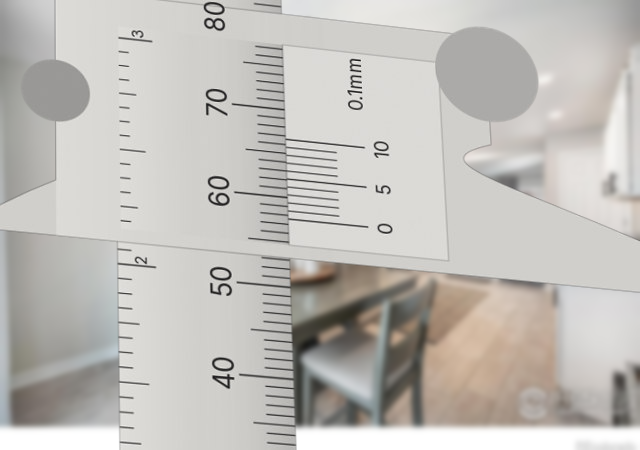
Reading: 57.6 mm
